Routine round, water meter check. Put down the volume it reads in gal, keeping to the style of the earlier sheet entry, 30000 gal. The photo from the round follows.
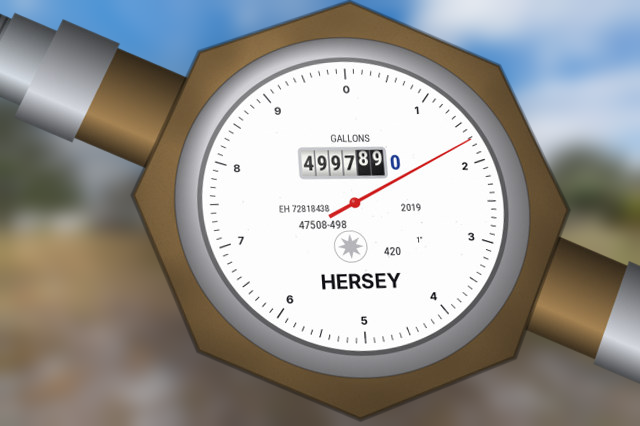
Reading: 4997891.7 gal
